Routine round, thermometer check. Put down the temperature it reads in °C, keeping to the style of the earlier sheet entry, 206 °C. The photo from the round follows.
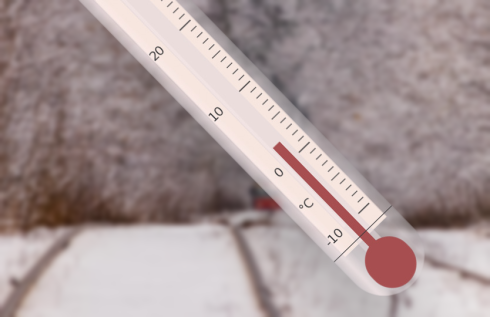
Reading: 2.5 °C
